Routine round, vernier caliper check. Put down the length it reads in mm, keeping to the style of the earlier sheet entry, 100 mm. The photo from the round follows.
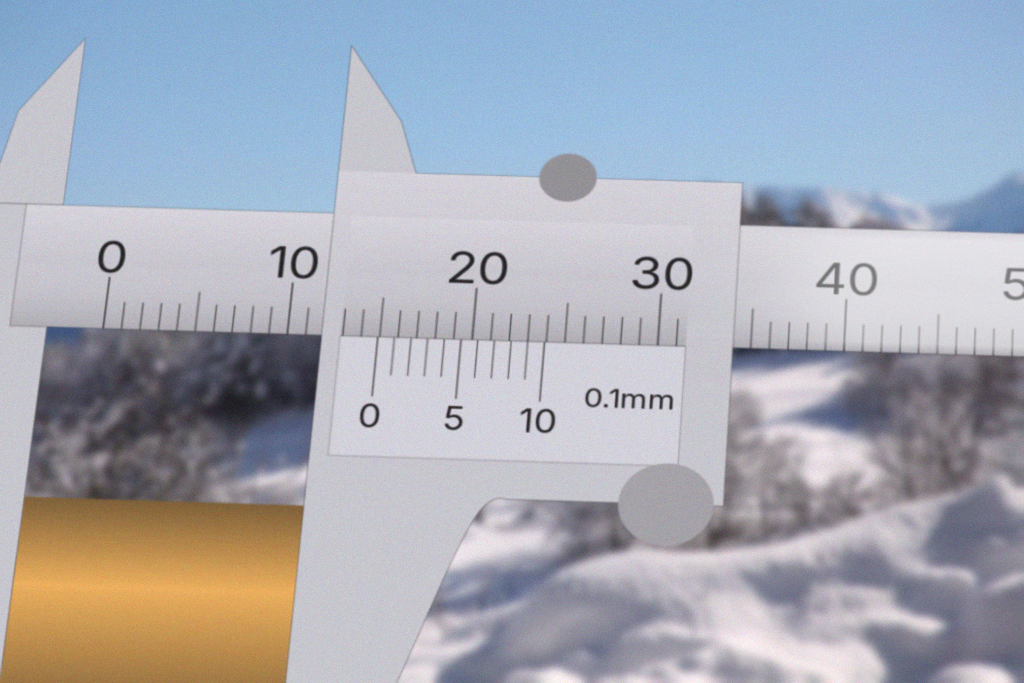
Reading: 14.9 mm
